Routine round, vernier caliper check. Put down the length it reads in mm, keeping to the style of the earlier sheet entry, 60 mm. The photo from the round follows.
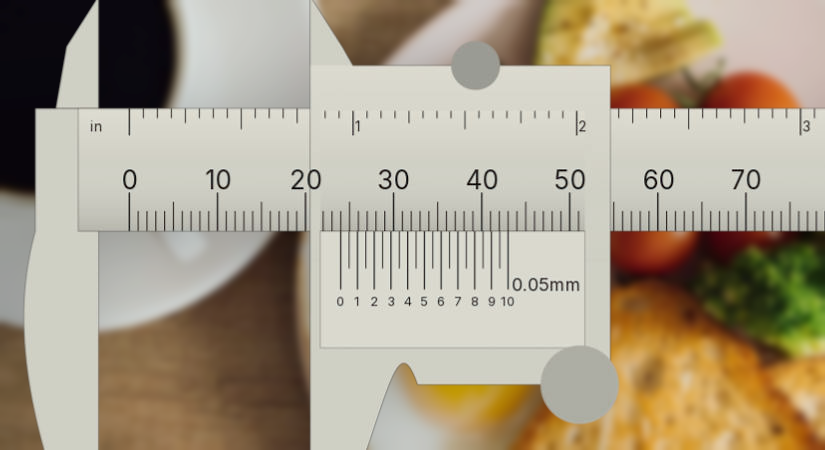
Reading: 24.0 mm
